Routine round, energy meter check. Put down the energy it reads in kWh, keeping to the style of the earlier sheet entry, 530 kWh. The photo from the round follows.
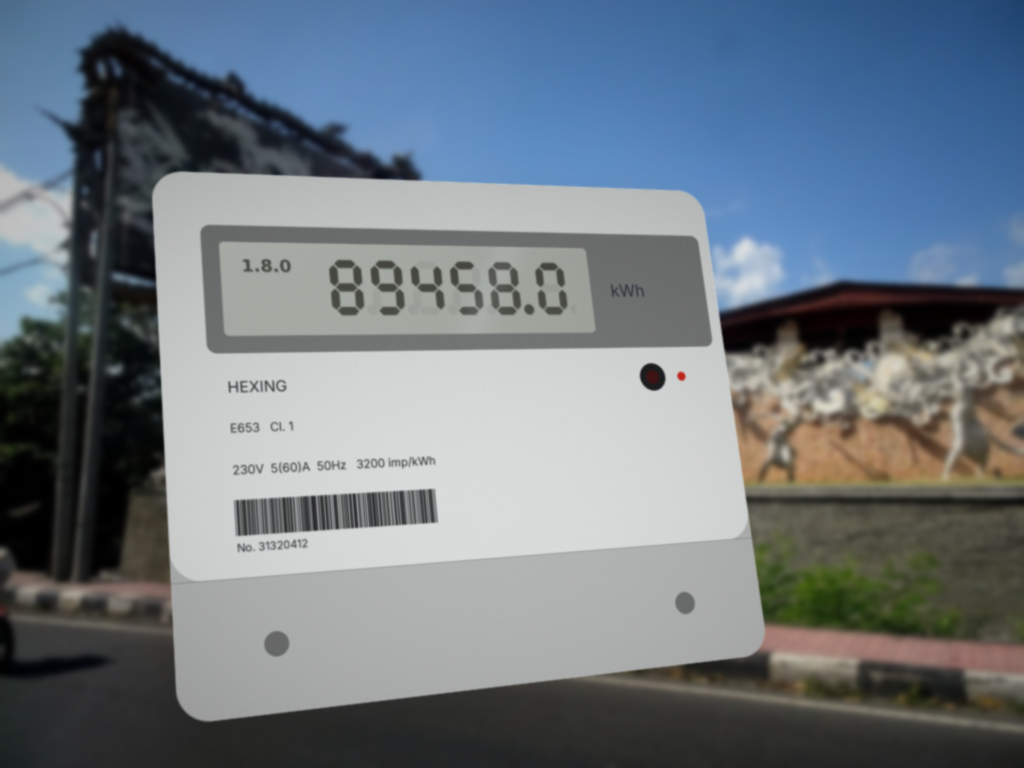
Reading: 89458.0 kWh
